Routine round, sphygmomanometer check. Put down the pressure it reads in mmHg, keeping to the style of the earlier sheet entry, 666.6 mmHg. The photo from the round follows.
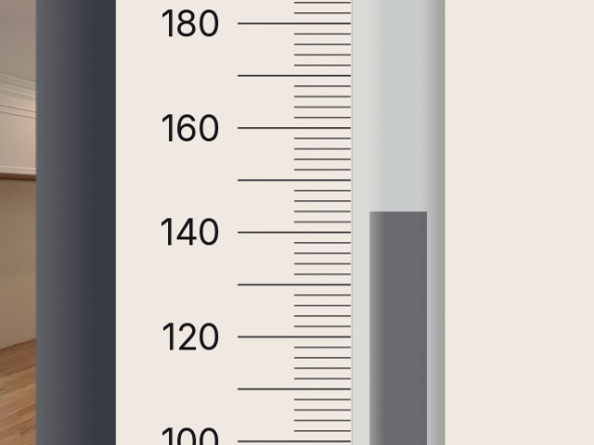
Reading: 144 mmHg
